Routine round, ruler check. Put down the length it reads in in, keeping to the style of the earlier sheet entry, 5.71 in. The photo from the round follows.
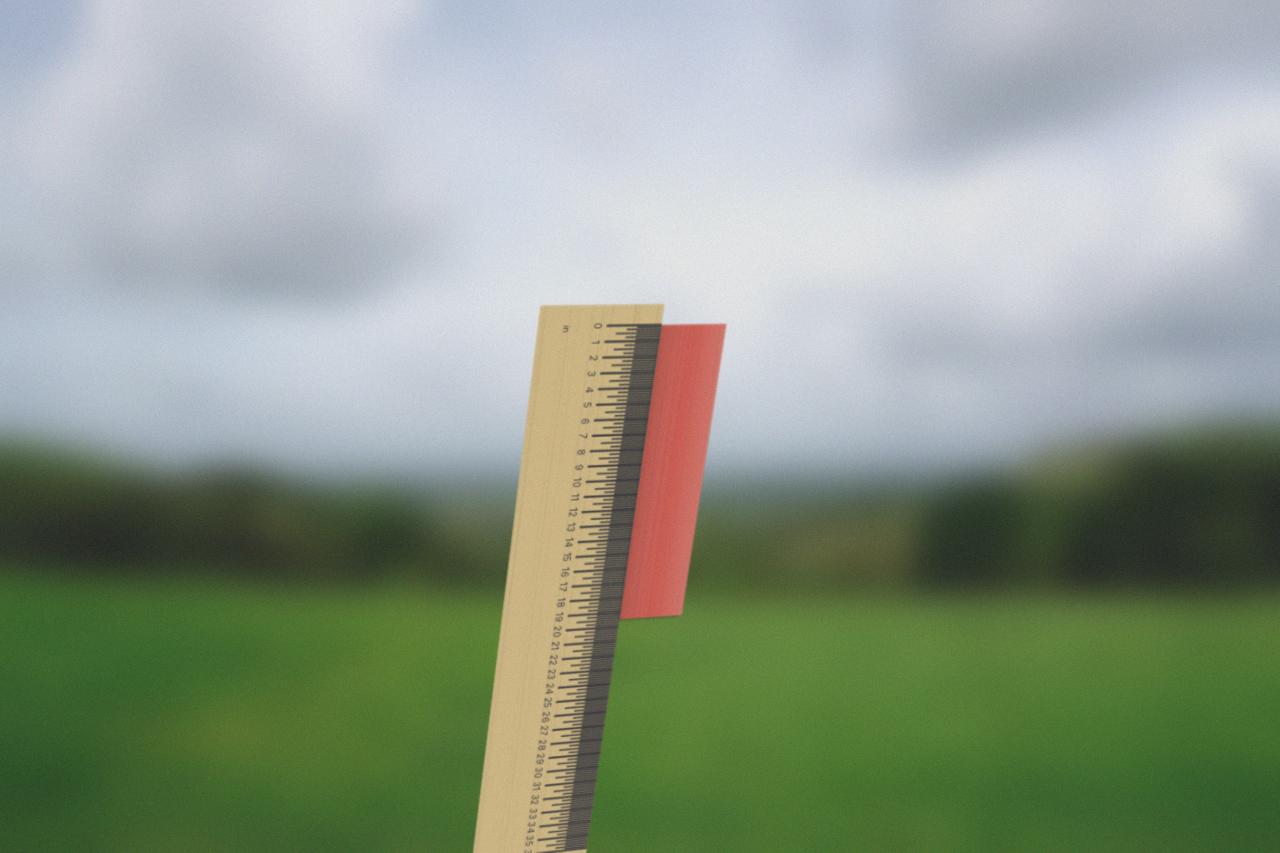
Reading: 19.5 in
